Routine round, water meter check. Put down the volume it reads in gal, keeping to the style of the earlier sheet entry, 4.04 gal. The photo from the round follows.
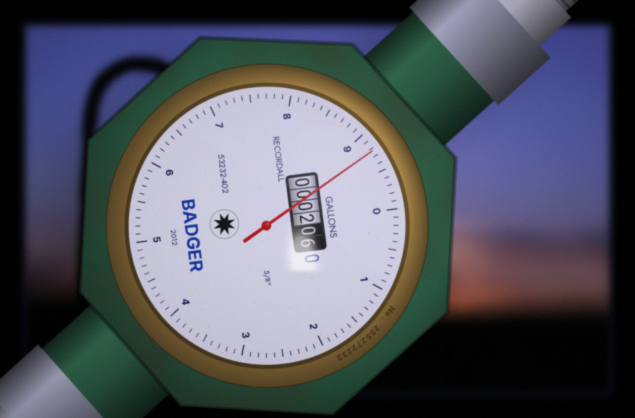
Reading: 2059.2 gal
